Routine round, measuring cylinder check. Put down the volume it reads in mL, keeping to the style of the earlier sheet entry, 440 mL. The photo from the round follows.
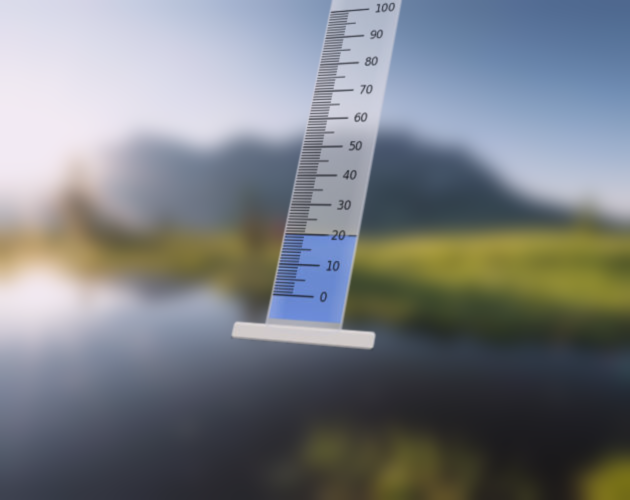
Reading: 20 mL
